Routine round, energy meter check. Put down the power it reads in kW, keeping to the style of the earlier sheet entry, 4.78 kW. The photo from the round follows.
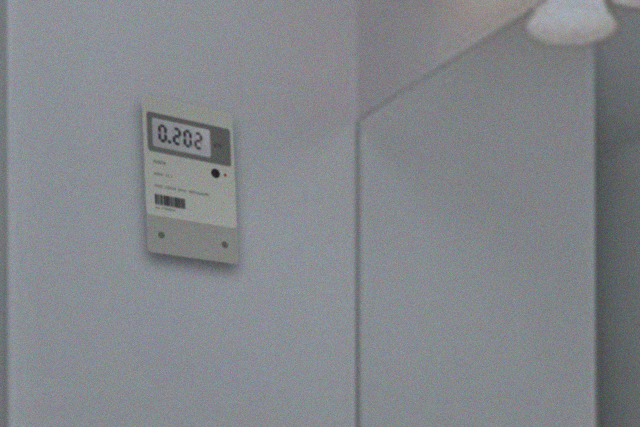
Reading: 0.202 kW
